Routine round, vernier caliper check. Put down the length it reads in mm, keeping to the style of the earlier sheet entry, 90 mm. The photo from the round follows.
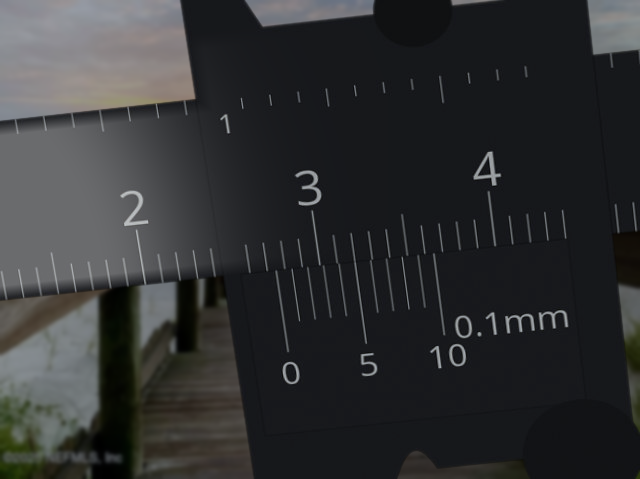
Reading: 27.5 mm
